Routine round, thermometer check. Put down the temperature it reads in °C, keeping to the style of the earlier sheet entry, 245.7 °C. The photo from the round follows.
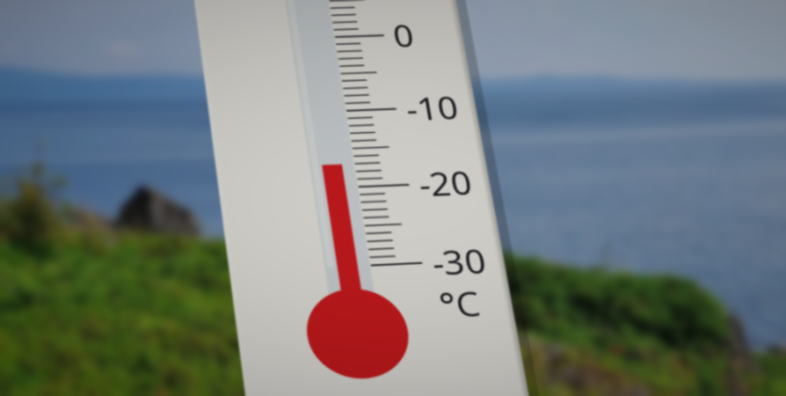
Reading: -17 °C
